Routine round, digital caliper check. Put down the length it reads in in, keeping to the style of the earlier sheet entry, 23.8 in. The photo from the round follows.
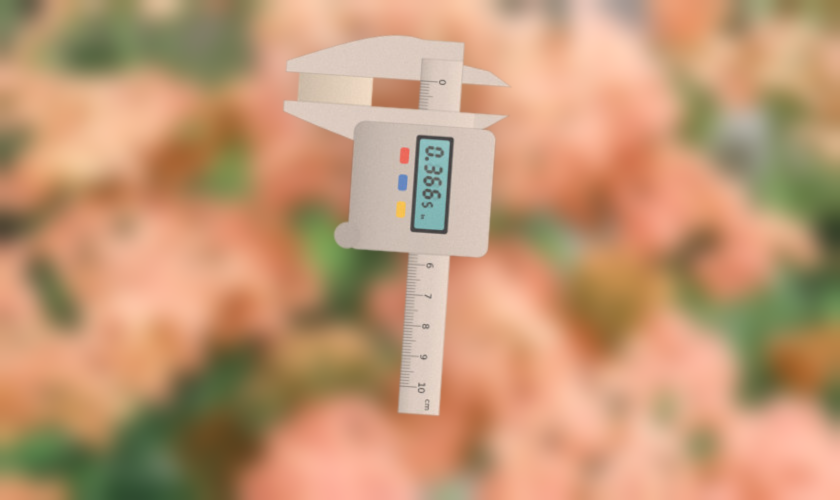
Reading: 0.3665 in
